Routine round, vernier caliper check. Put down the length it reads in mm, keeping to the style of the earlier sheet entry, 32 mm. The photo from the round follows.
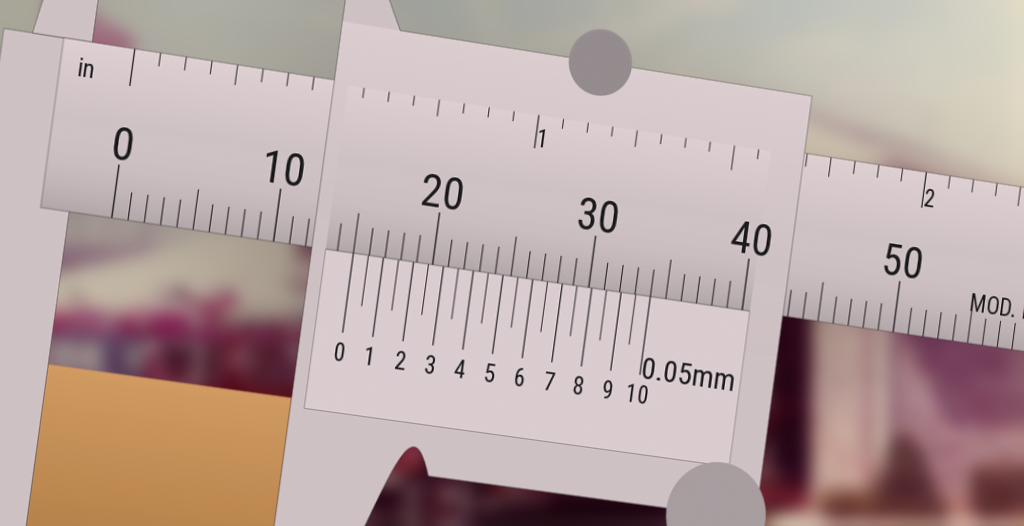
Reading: 15.0 mm
